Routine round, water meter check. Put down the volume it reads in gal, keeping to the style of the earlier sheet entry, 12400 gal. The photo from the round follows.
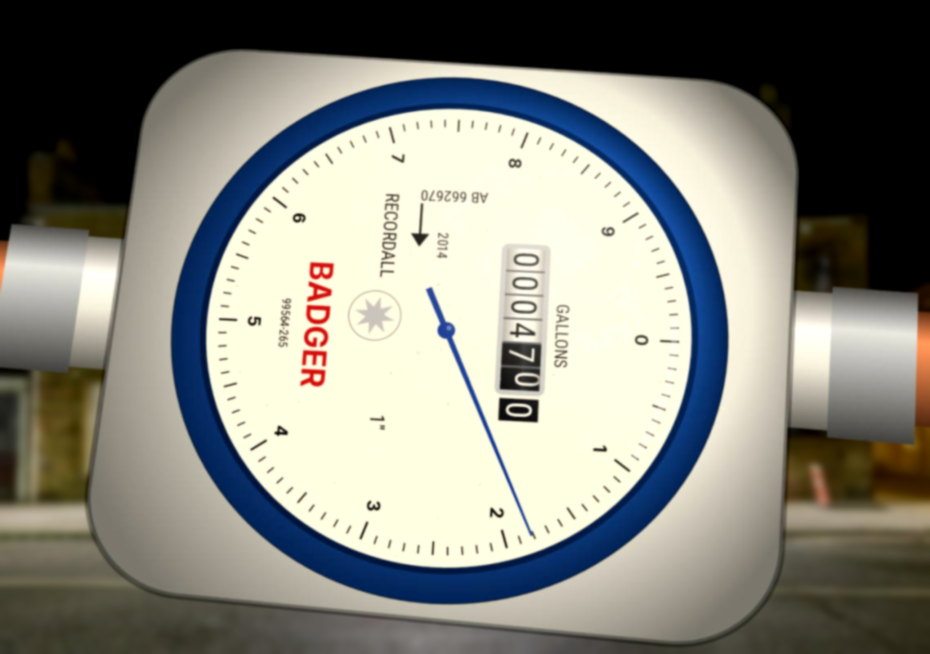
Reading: 4701.8 gal
